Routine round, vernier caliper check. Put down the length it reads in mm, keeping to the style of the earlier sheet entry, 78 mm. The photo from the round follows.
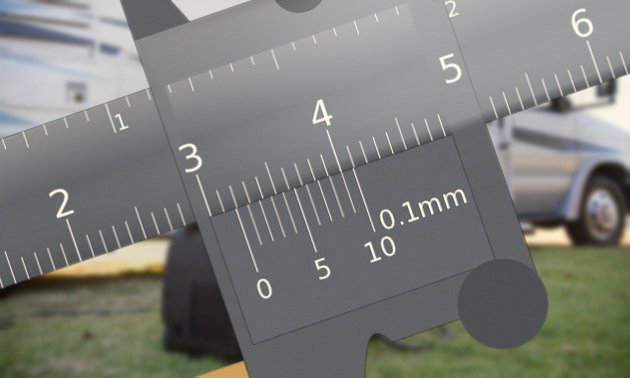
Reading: 31.9 mm
